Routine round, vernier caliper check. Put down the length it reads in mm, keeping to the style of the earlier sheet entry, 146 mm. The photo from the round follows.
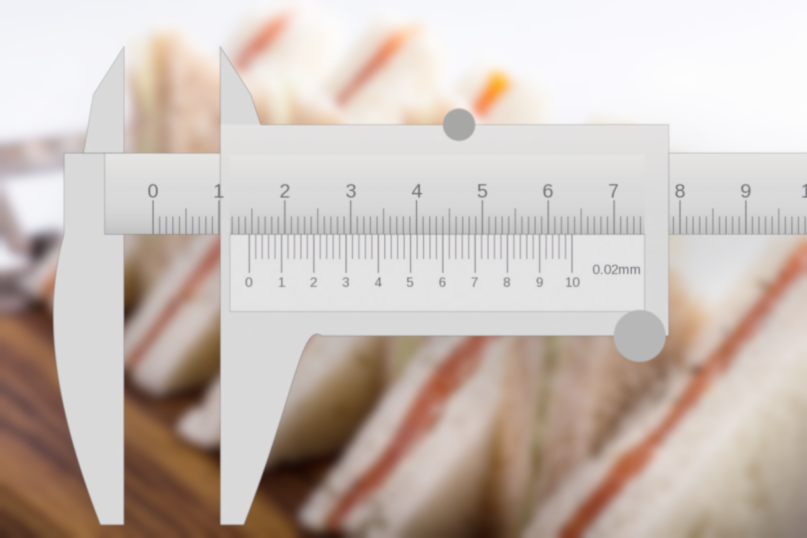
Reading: 14.6 mm
